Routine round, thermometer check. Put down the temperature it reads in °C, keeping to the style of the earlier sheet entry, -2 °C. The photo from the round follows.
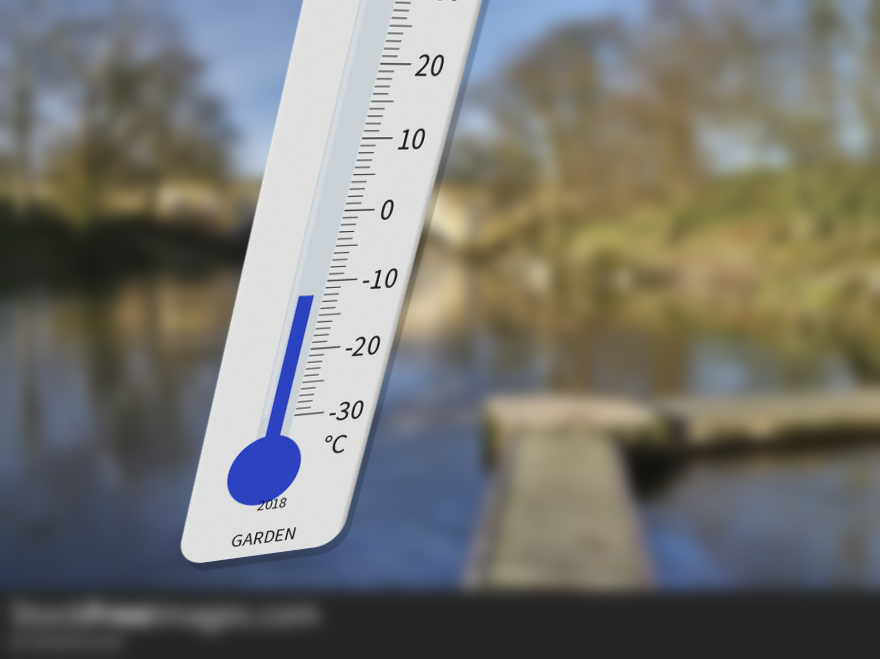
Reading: -12 °C
